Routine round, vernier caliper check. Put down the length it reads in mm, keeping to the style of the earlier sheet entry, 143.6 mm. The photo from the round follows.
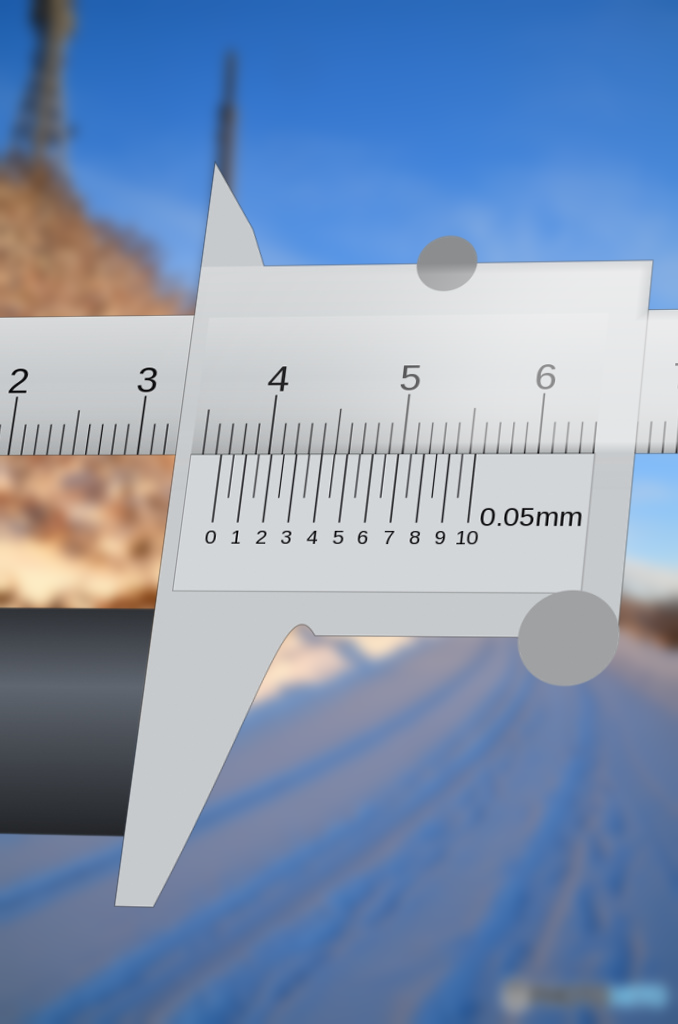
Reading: 36.4 mm
